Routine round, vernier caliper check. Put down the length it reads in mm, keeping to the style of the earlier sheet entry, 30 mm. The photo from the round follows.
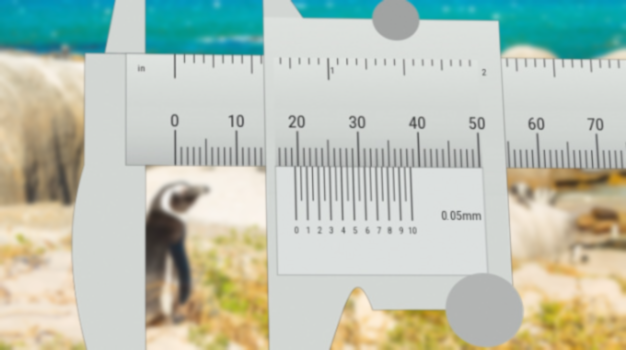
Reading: 19.5 mm
